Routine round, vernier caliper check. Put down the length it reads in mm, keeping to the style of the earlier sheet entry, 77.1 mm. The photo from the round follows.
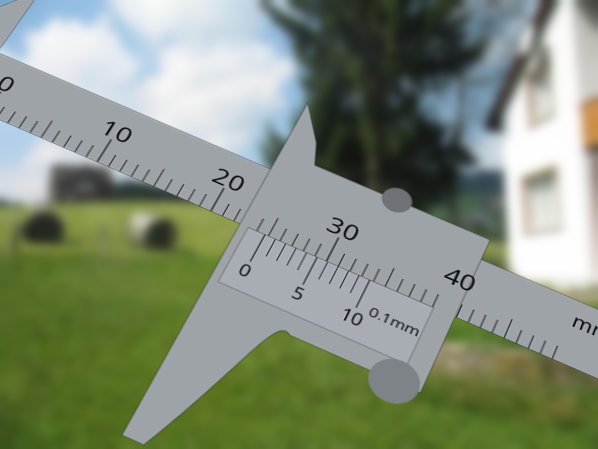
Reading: 24.7 mm
